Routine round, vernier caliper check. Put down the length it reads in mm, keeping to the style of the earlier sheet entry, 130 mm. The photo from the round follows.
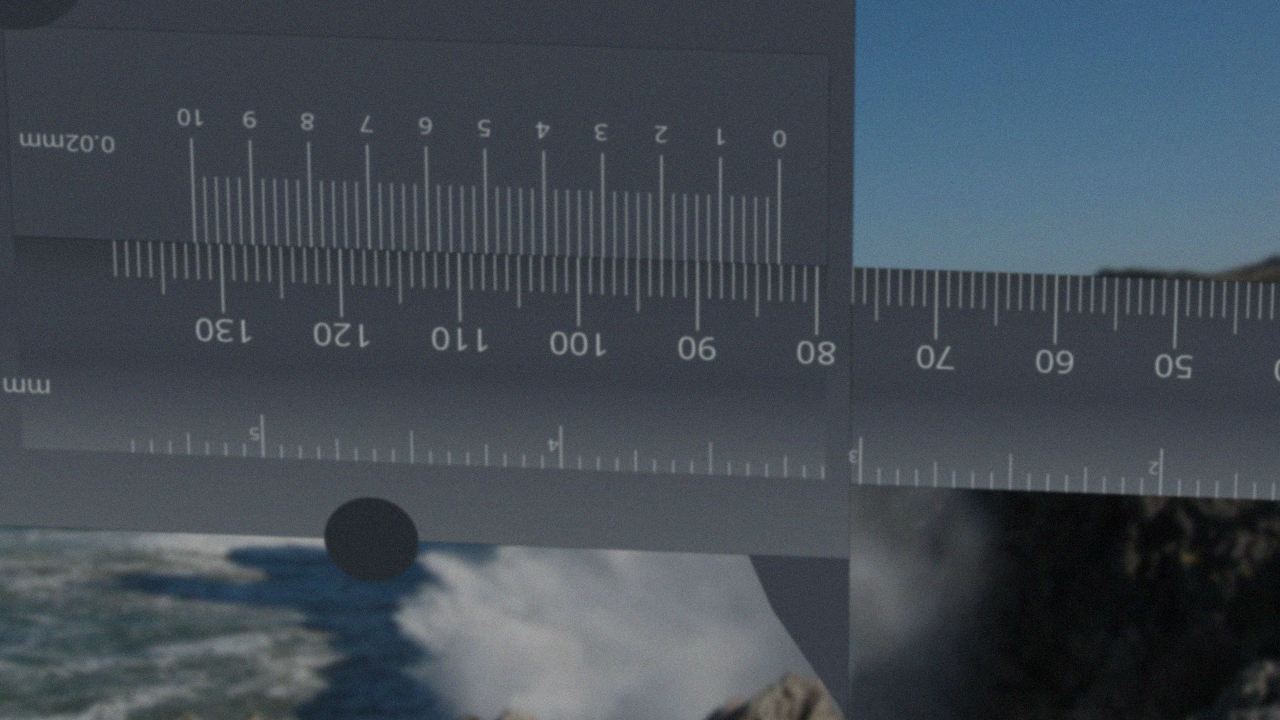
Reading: 83.2 mm
